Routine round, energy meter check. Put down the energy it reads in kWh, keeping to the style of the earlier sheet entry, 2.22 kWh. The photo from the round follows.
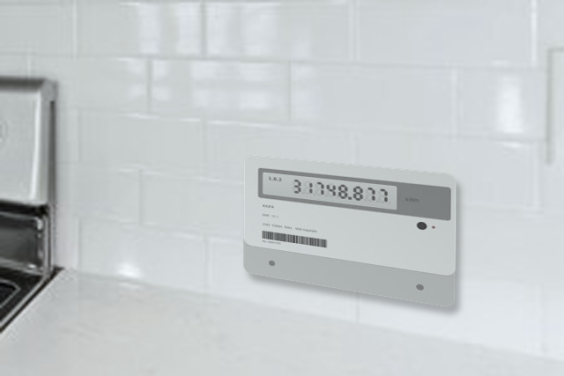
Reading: 31748.877 kWh
